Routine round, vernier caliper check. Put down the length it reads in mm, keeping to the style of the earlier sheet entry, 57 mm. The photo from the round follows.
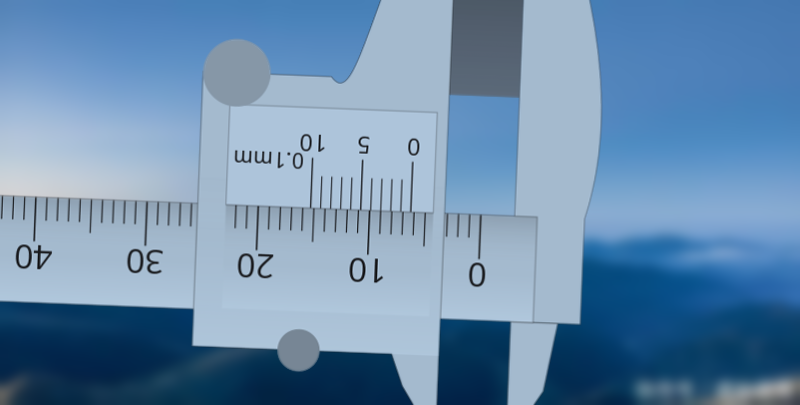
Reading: 6.3 mm
